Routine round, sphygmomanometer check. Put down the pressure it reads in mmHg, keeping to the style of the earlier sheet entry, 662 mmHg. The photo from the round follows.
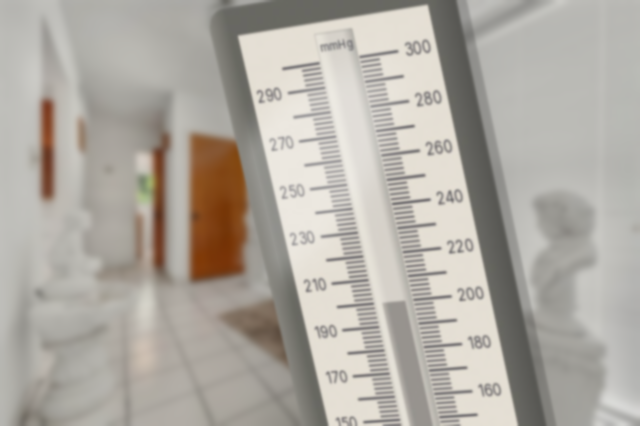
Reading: 200 mmHg
